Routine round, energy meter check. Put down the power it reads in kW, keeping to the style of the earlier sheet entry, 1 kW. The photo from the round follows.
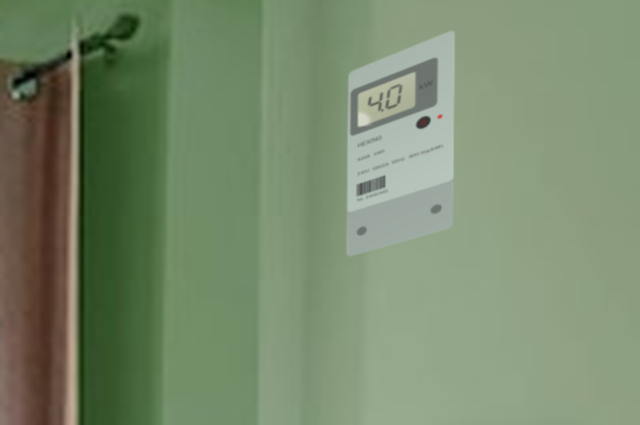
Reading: 4.0 kW
